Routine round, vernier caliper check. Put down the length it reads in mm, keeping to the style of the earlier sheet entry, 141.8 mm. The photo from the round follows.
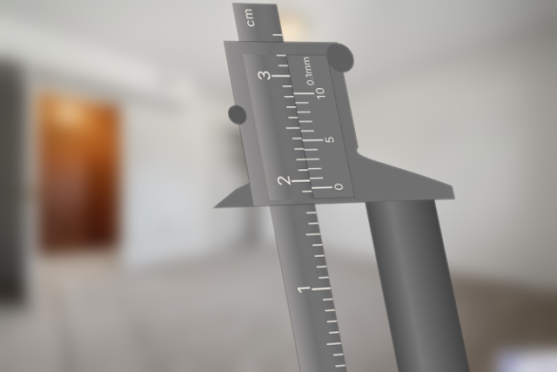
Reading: 19.3 mm
